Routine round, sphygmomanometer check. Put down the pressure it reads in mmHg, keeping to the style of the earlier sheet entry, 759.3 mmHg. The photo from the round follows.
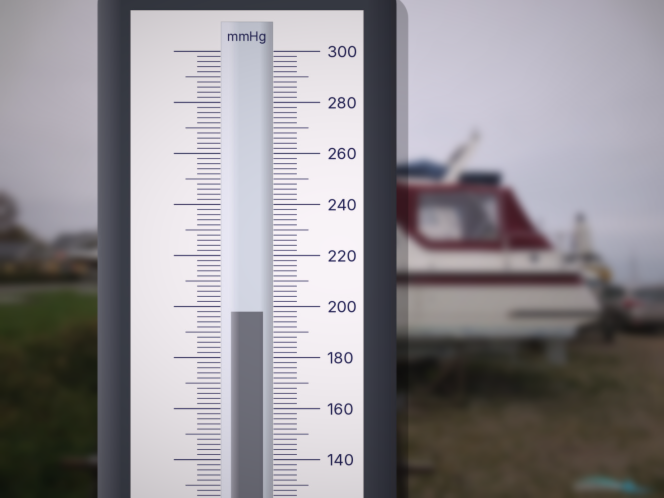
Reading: 198 mmHg
